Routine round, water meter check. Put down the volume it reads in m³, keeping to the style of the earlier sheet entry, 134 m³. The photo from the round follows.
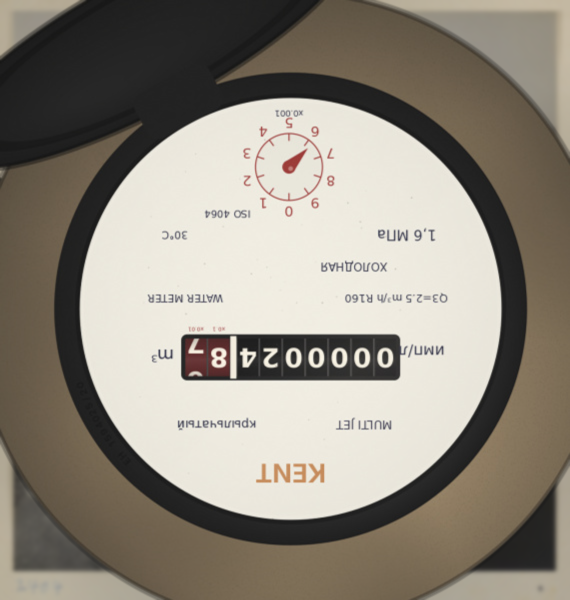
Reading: 24.866 m³
